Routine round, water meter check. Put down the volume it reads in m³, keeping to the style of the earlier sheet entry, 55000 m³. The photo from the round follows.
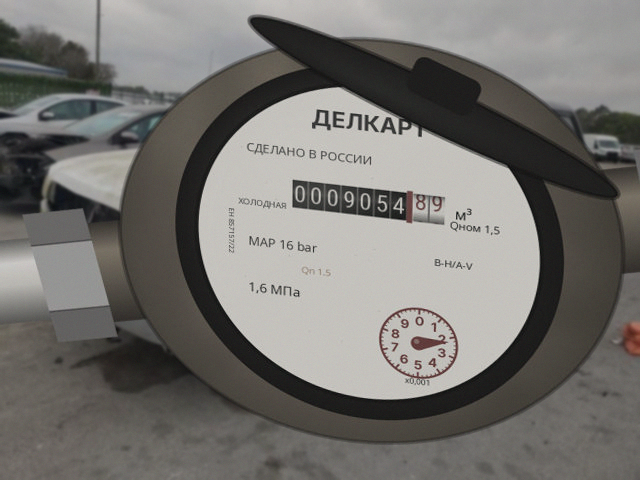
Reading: 9054.892 m³
